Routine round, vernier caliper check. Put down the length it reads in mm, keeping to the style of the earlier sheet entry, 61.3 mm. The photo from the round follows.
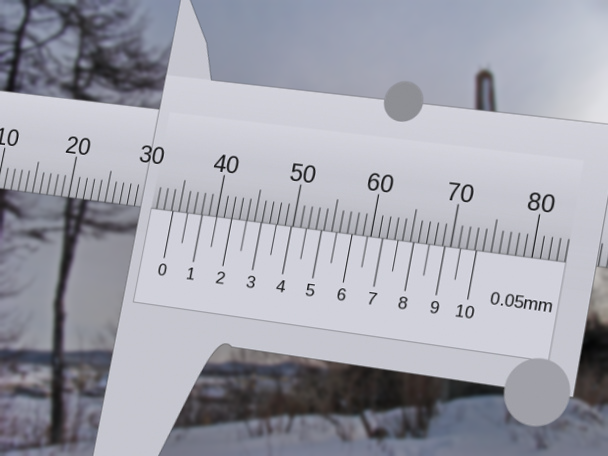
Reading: 34.2 mm
